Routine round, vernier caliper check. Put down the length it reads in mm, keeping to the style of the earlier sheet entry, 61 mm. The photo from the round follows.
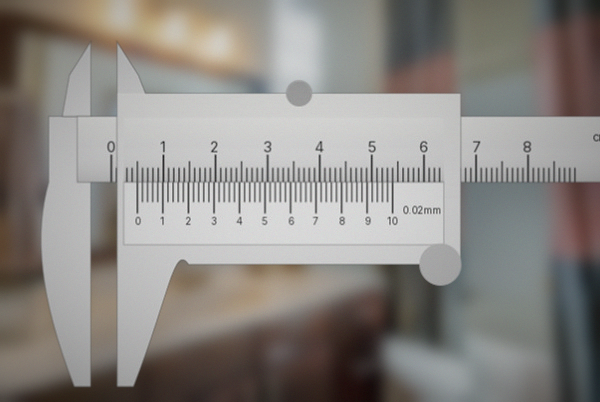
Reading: 5.0 mm
